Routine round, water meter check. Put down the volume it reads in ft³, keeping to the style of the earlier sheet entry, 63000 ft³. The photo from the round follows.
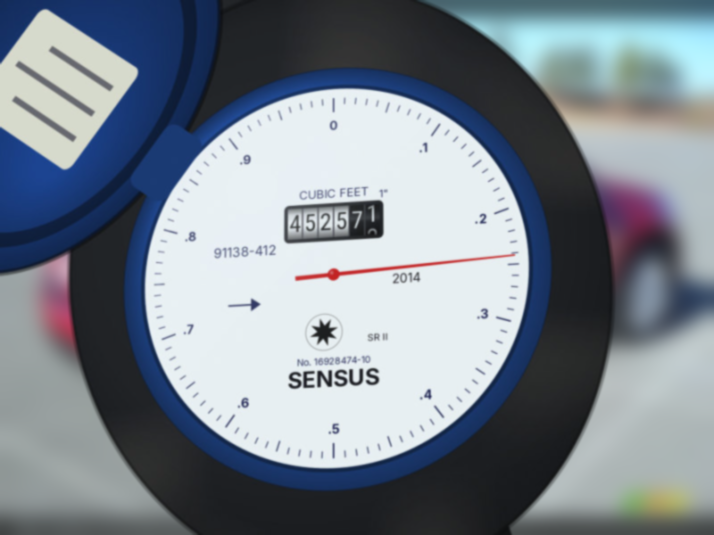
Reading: 452571.24 ft³
